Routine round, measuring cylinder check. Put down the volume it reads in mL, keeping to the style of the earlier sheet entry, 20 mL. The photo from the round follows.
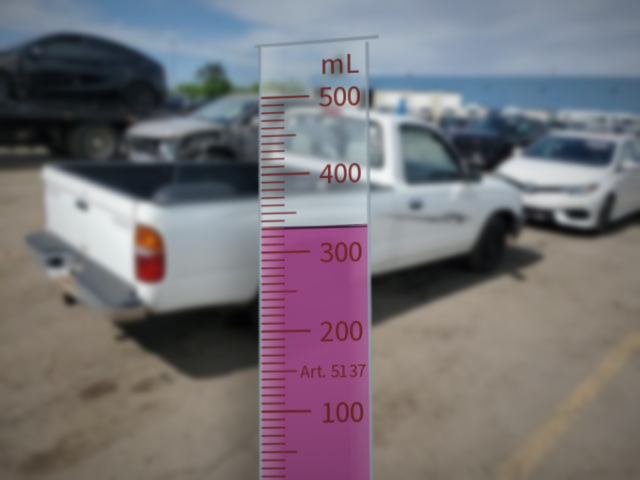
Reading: 330 mL
